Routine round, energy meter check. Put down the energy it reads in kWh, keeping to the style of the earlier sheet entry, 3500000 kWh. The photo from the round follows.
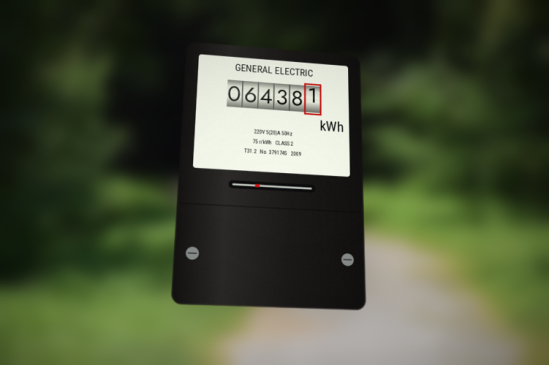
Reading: 6438.1 kWh
